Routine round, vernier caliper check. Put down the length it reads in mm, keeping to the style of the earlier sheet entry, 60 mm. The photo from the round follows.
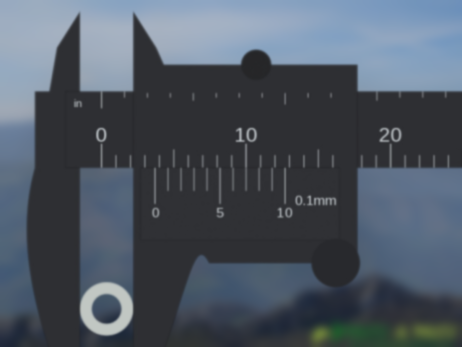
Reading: 3.7 mm
